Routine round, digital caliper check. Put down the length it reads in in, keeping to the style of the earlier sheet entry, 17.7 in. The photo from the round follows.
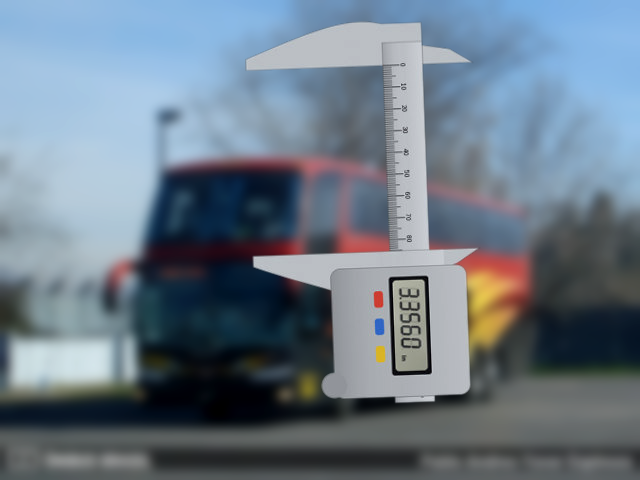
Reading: 3.3560 in
